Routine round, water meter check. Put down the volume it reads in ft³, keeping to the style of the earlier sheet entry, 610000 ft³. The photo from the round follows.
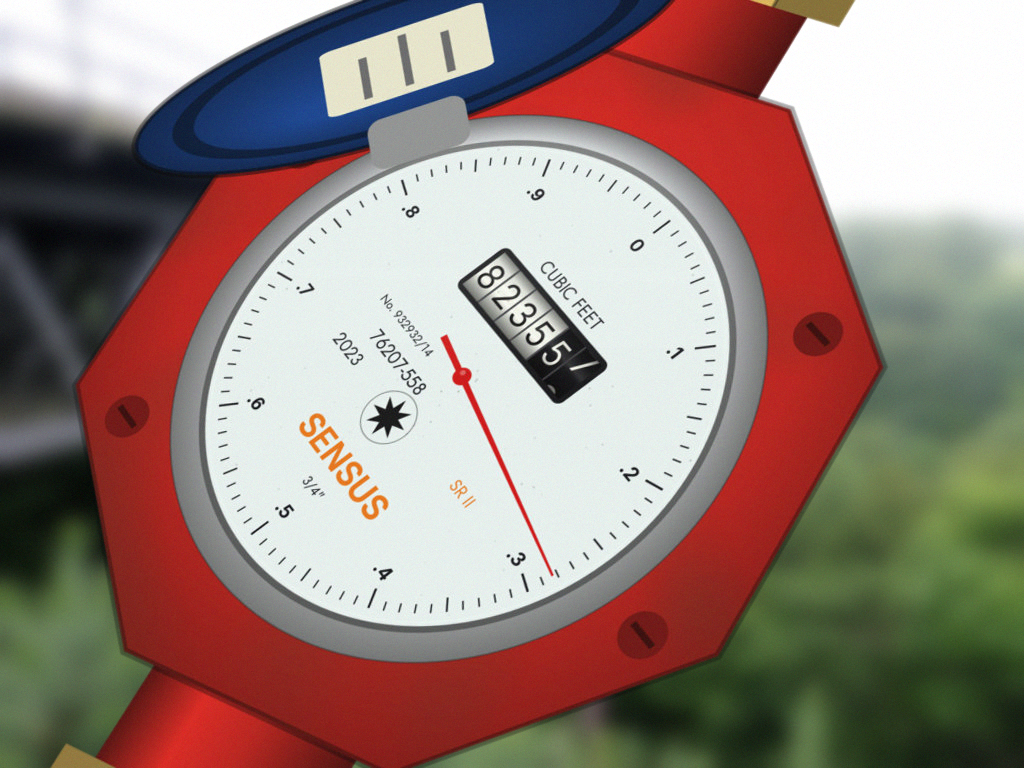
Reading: 823557.28 ft³
